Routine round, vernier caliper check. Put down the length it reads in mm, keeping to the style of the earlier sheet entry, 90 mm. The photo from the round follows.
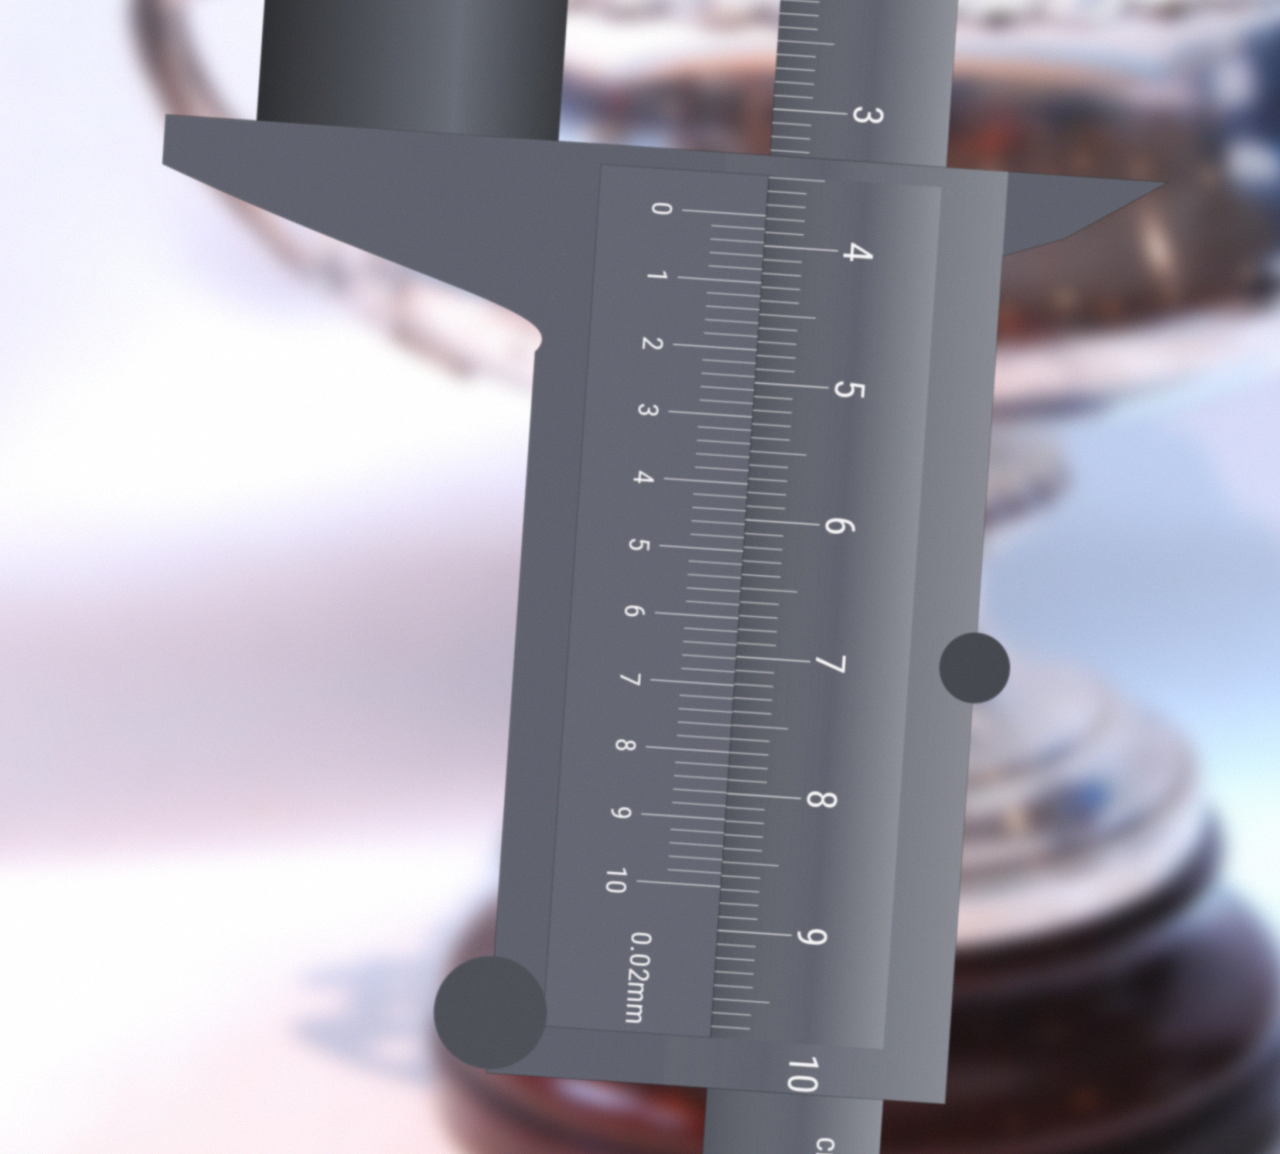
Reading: 37.8 mm
